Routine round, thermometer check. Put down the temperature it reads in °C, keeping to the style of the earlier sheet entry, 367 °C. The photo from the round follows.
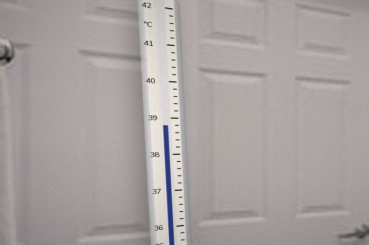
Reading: 38.8 °C
